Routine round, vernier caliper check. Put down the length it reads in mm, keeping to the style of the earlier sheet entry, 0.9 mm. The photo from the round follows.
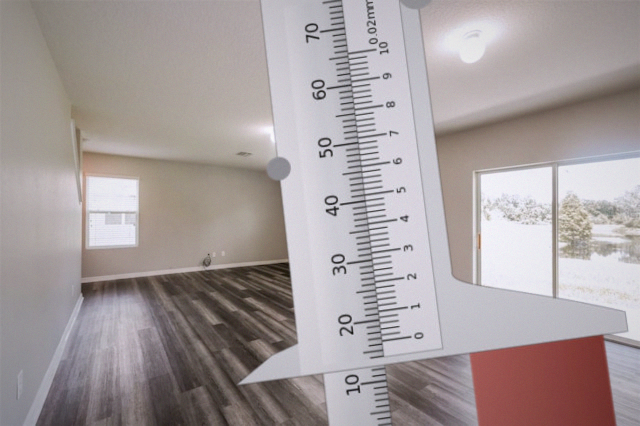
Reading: 16.5 mm
